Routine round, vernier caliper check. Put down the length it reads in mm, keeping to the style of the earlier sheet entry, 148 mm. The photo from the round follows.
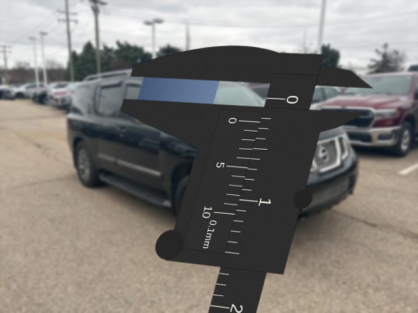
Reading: 2.4 mm
